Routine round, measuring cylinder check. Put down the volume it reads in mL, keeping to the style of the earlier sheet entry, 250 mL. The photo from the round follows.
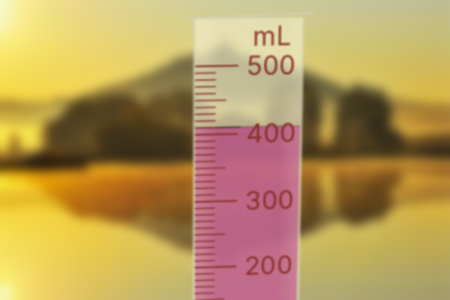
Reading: 410 mL
